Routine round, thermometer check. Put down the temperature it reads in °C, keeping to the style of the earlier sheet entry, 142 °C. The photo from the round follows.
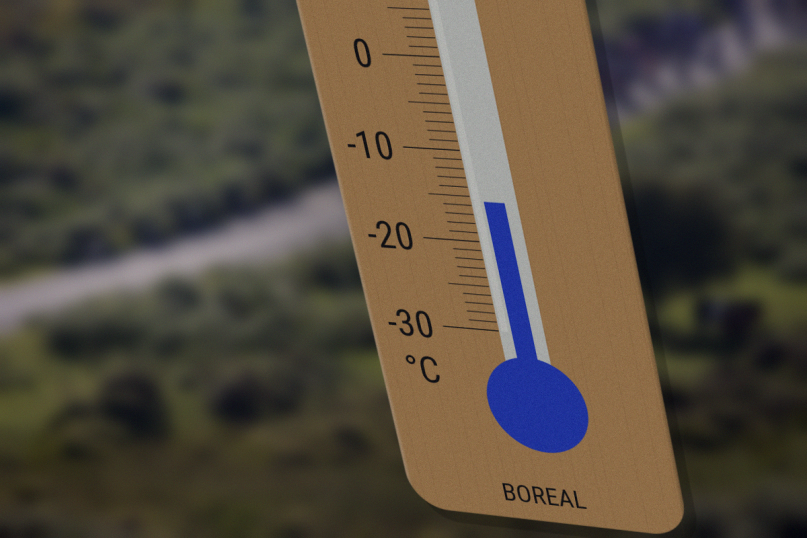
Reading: -15.5 °C
